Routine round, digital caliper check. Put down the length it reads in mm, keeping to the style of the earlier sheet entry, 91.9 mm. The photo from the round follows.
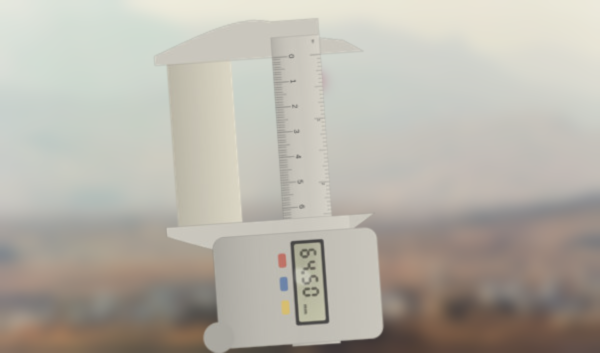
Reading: 64.50 mm
